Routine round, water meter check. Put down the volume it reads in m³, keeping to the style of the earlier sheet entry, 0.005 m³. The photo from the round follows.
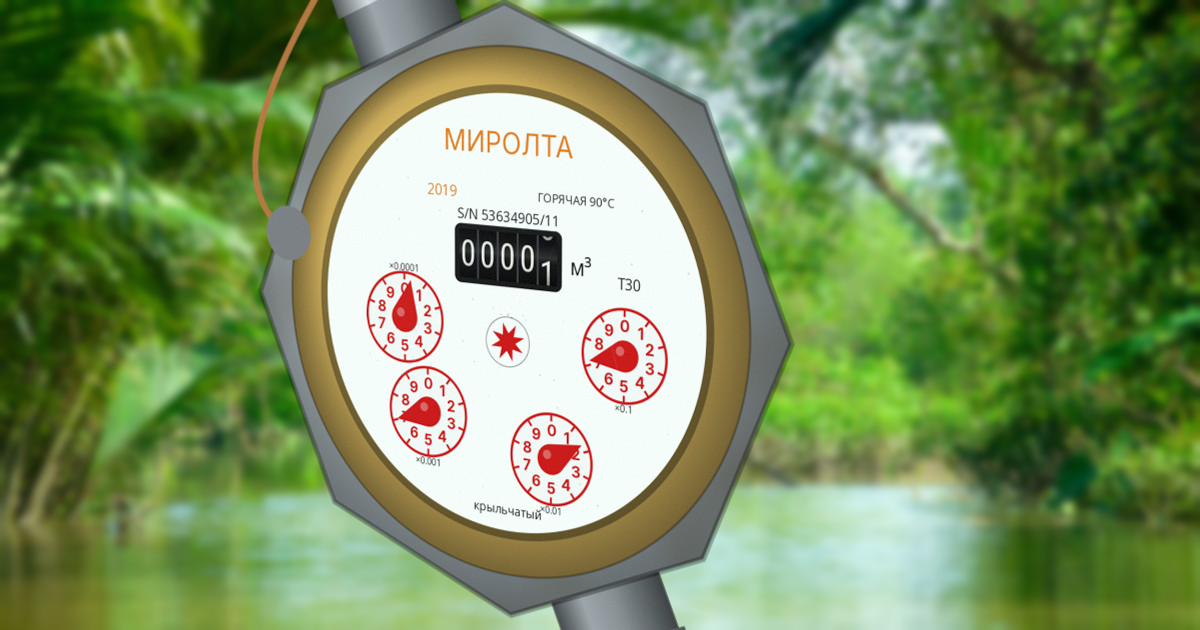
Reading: 0.7170 m³
